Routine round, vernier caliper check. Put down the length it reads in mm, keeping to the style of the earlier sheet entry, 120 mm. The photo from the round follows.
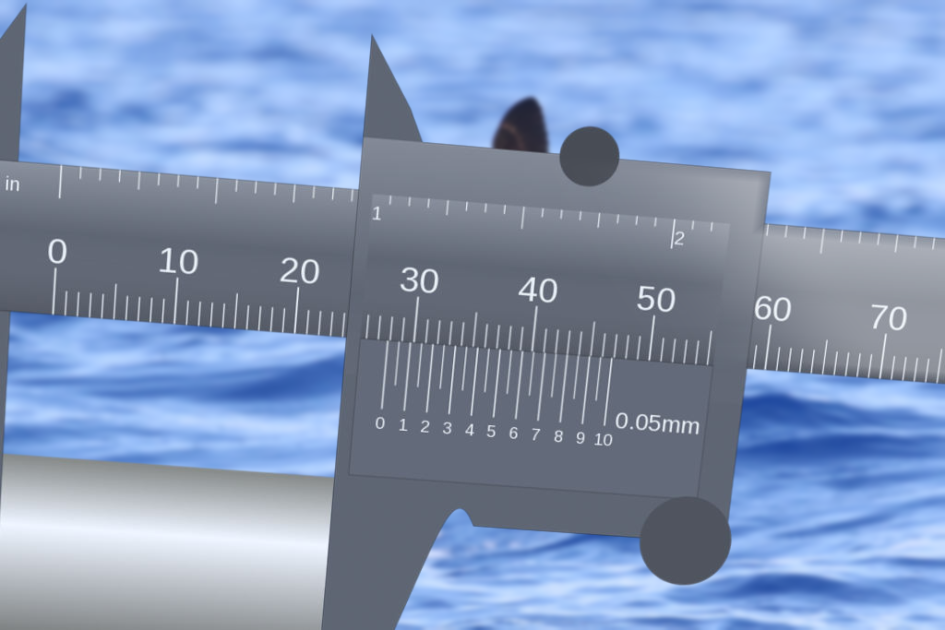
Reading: 27.8 mm
